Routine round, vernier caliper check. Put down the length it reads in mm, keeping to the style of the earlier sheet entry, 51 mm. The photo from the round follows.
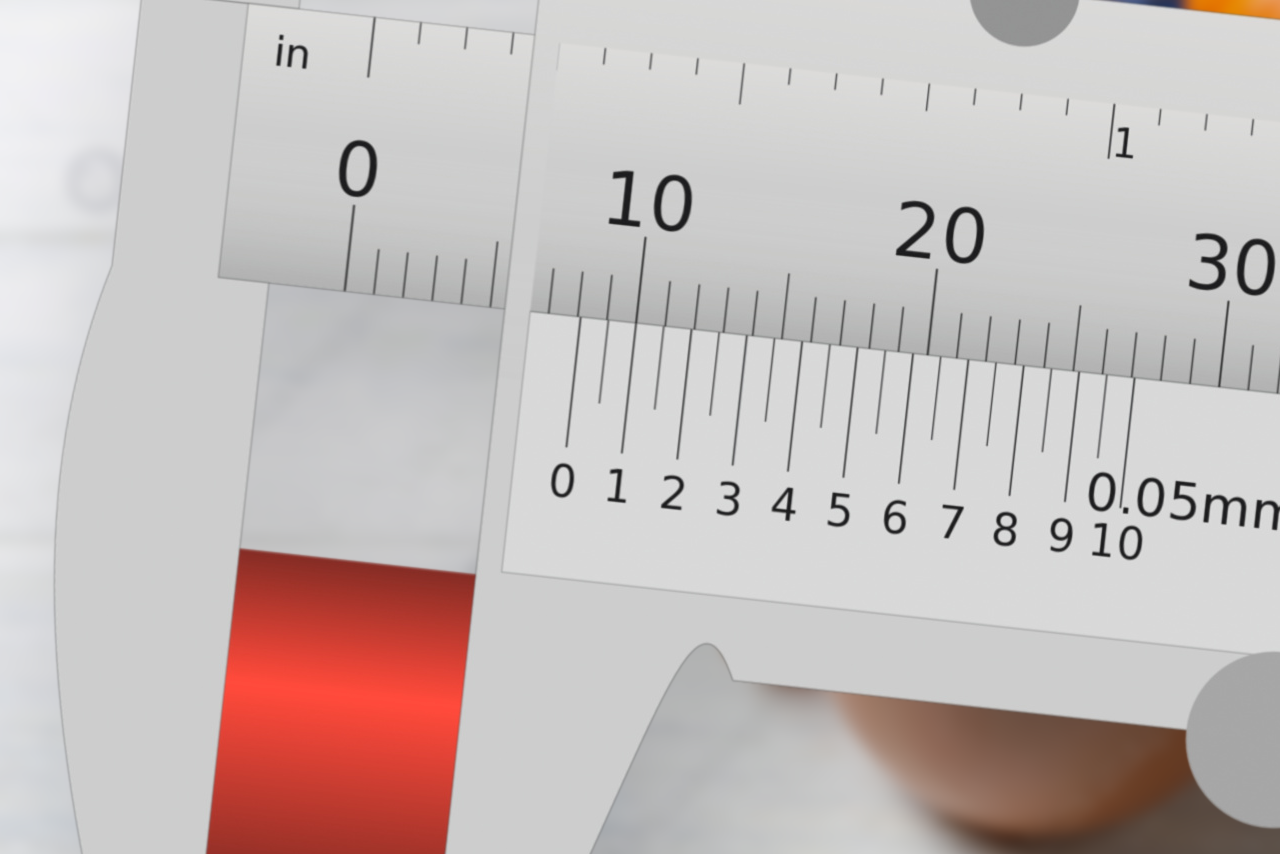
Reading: 8.10 mm
